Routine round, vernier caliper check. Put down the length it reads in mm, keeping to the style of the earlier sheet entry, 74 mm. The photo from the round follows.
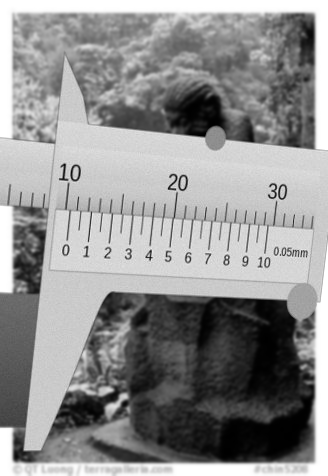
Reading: 10.4 mm
